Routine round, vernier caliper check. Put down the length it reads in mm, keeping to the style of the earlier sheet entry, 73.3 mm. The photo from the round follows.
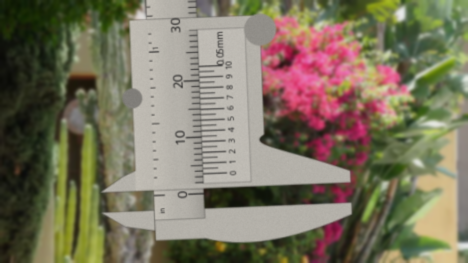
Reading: 3.5 mm
